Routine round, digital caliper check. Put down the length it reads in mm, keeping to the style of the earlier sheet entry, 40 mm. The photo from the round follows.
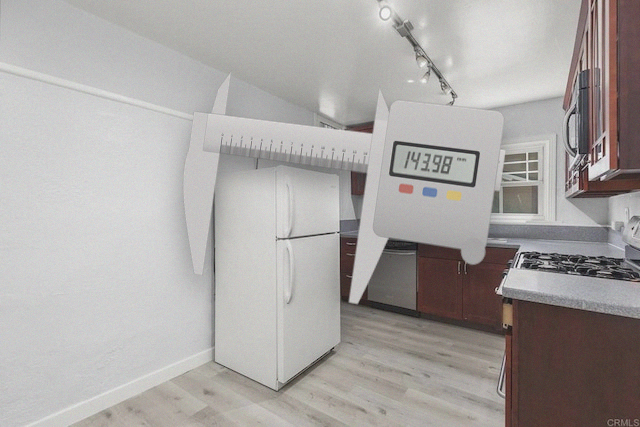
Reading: 143.98 mm
